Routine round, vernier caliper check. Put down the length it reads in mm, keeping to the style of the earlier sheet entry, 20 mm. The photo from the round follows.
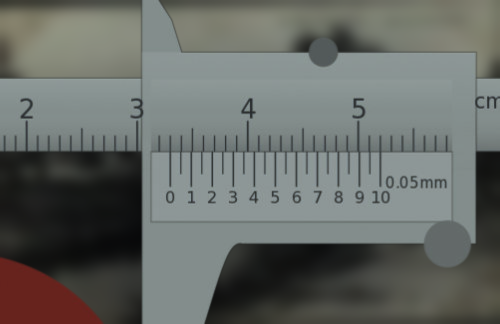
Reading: 33.0 mm
